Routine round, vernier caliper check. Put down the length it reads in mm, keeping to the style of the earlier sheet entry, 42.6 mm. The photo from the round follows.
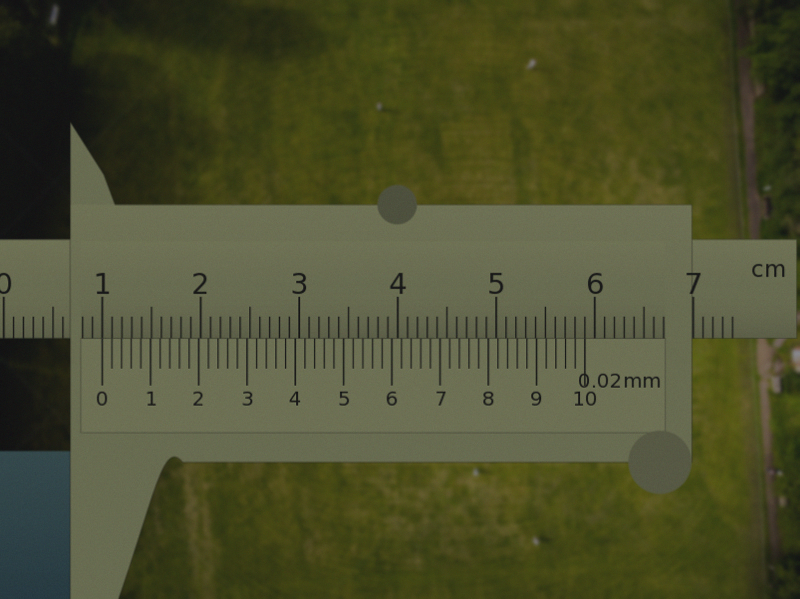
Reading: 10.0 mm
